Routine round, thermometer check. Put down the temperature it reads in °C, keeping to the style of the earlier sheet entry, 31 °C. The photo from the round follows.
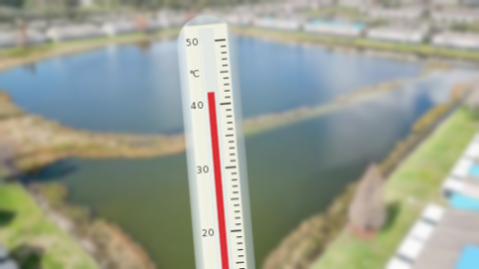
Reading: 42 °C
